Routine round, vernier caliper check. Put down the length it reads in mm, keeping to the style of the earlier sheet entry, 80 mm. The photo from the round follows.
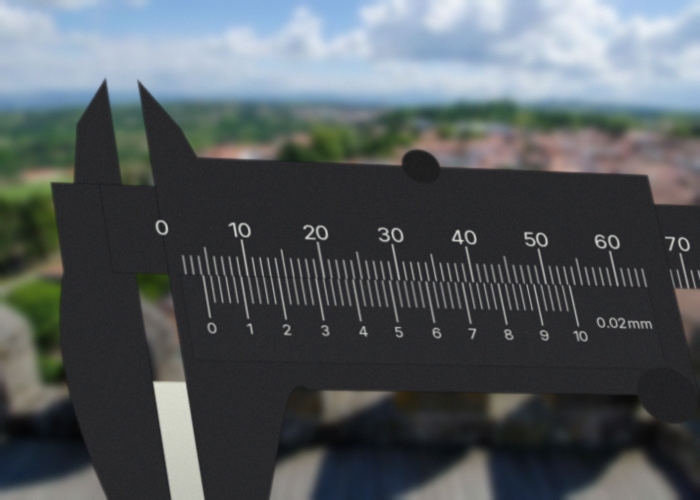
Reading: 4.2 mm
